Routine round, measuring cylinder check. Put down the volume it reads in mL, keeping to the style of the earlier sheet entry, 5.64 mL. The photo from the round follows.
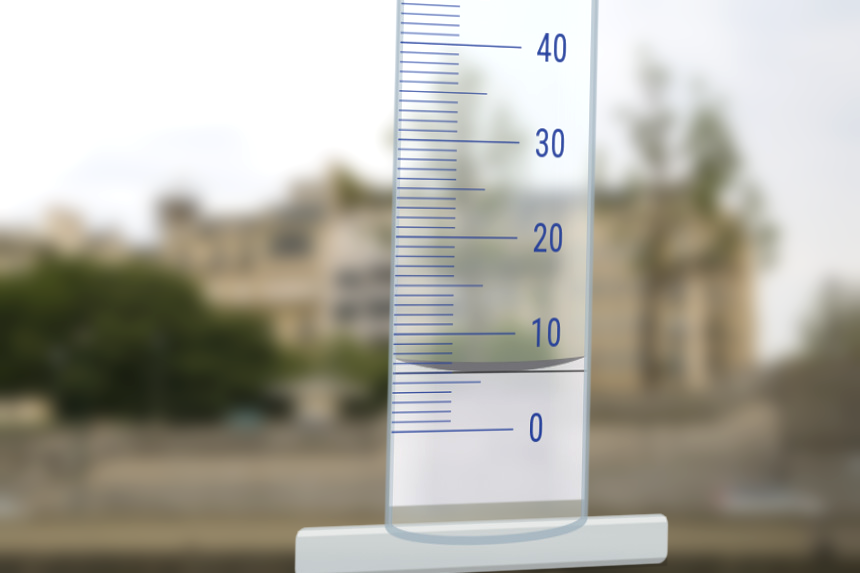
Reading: 6 mL
